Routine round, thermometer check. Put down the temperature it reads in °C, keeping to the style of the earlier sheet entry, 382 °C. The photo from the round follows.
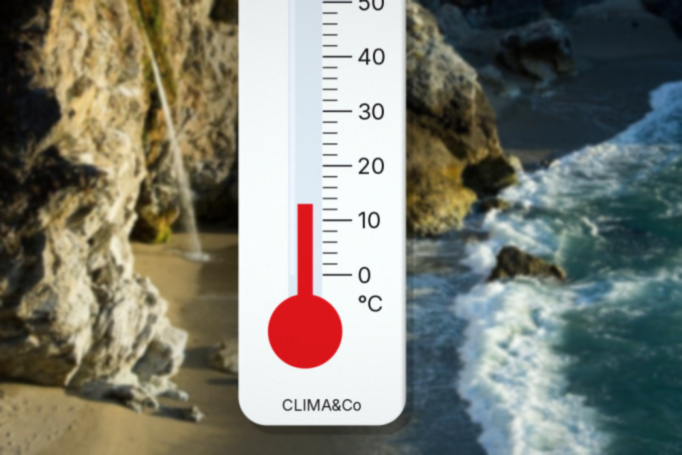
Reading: 13 °C
